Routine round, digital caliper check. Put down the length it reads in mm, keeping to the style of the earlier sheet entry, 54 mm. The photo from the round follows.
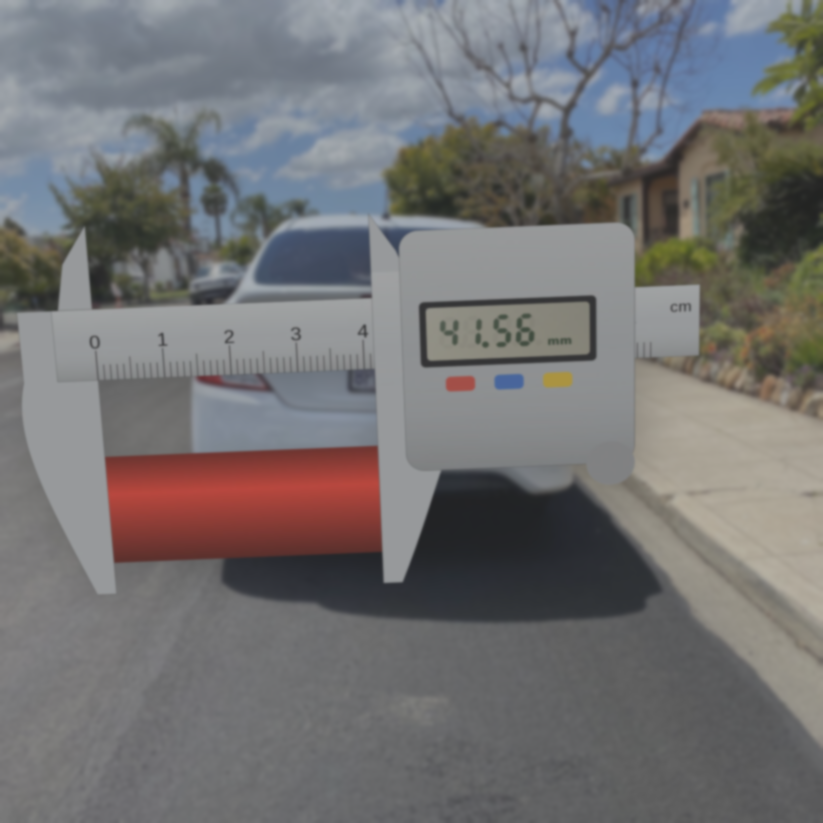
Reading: 41.56 mm
